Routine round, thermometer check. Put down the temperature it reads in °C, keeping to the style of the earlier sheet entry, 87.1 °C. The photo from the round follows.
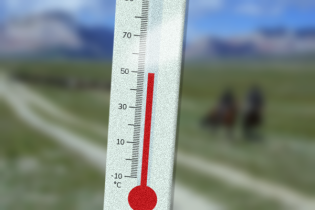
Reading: 50 °C
